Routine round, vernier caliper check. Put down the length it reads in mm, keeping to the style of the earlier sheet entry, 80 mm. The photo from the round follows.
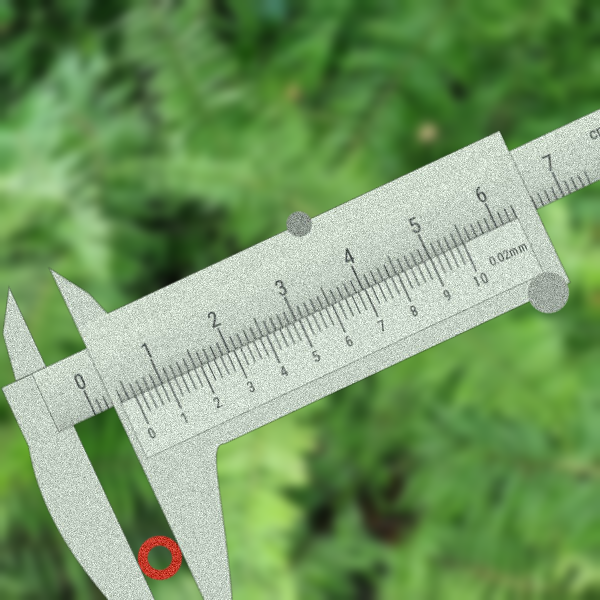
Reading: 6.0 mm
